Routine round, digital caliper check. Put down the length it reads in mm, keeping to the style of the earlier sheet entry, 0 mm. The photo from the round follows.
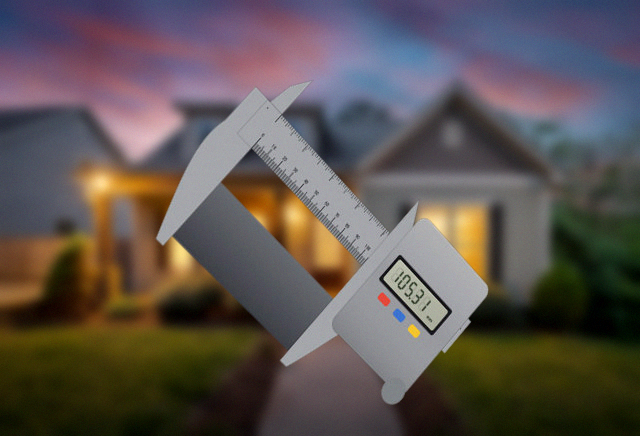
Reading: 105.31 mm
